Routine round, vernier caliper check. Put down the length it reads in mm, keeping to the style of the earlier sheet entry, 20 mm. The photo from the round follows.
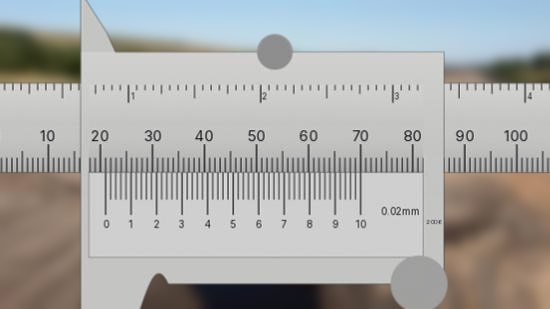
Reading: 21.0 mm
